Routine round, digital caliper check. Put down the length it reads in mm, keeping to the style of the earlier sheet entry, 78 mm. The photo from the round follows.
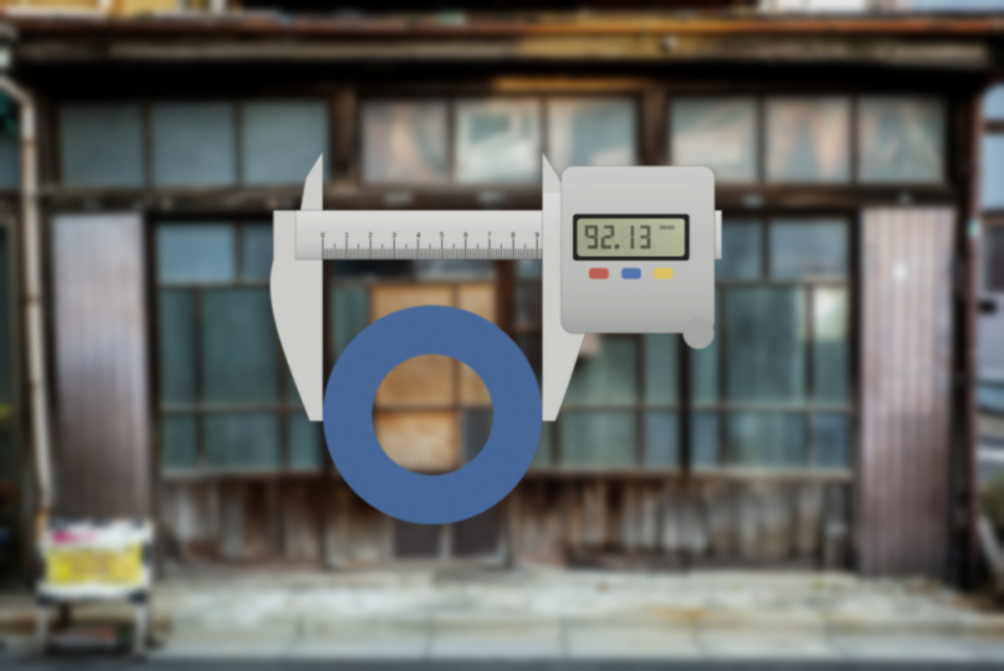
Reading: 92.13 mm
